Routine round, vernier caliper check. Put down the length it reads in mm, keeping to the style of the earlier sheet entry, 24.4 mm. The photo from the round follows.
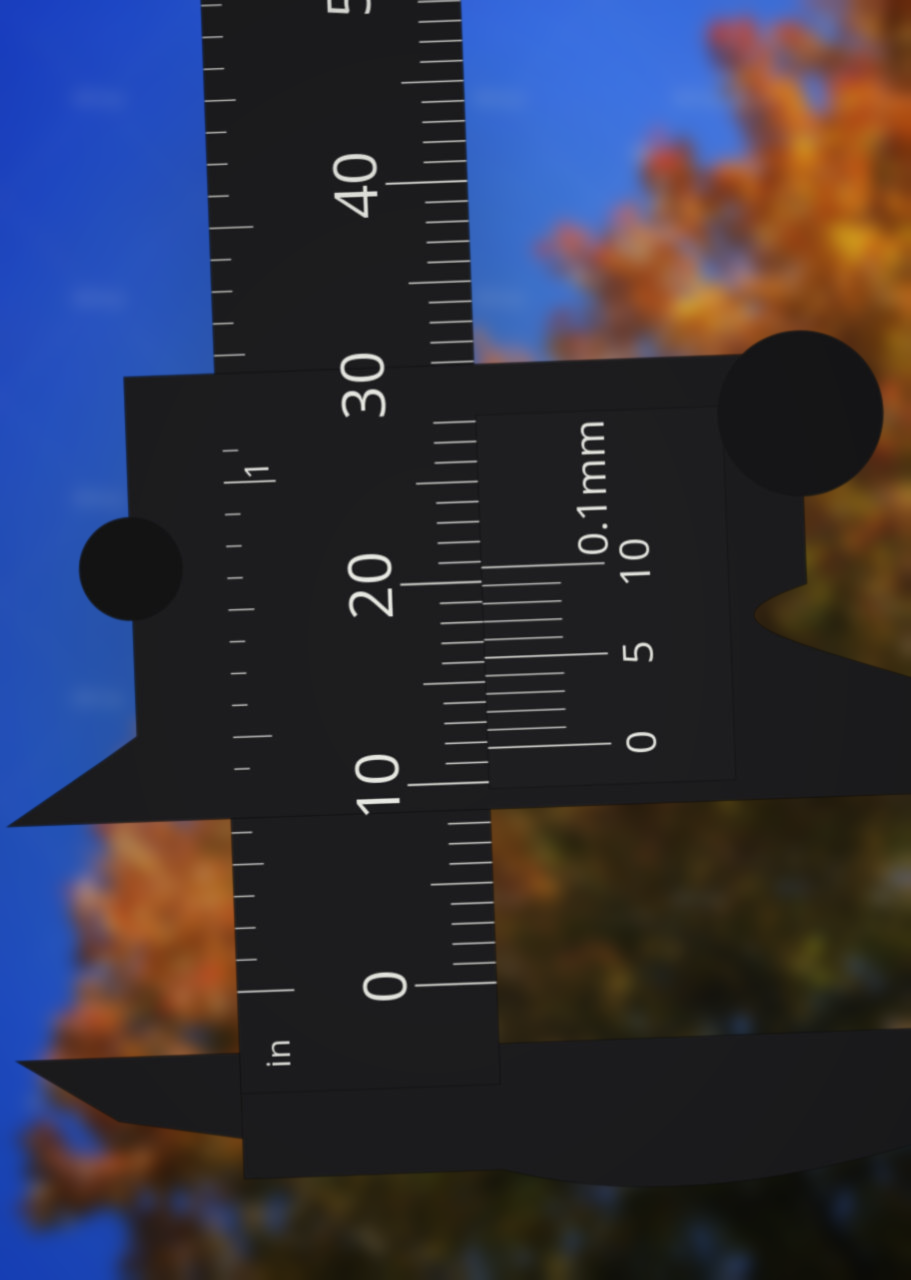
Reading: 11.7 mm
